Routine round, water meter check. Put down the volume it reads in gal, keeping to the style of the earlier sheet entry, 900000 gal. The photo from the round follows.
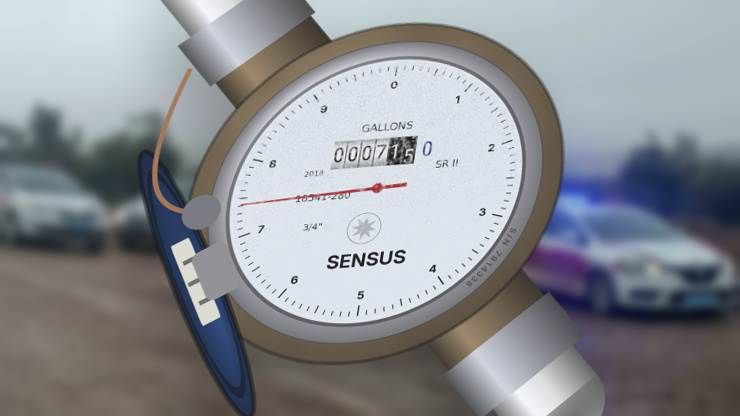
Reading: 7147.4 gal
